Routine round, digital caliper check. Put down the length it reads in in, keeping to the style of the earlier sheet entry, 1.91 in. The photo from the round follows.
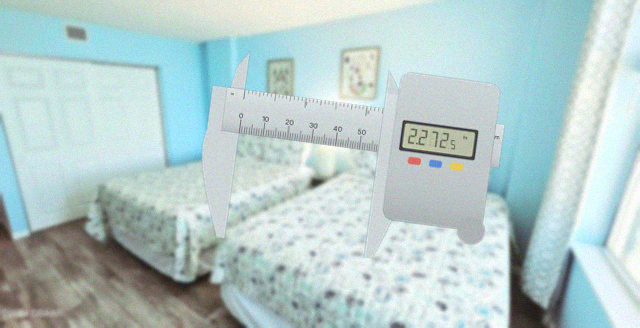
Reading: 2.2725 in
